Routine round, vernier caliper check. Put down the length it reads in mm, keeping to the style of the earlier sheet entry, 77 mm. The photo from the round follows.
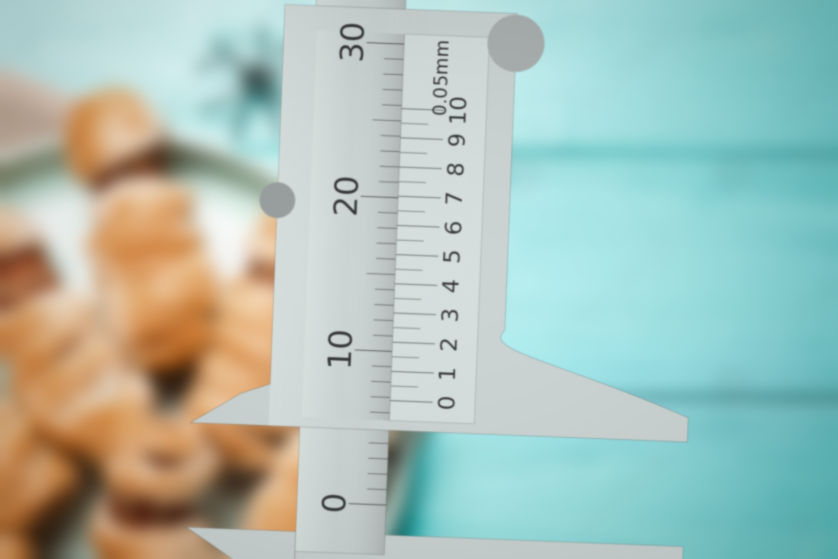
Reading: 6.8 mm
